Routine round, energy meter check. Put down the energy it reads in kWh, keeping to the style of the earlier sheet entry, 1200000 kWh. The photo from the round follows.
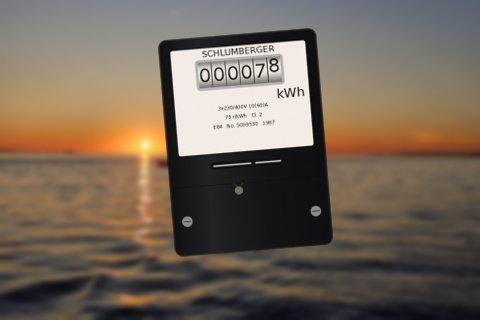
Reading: 78 kWh
